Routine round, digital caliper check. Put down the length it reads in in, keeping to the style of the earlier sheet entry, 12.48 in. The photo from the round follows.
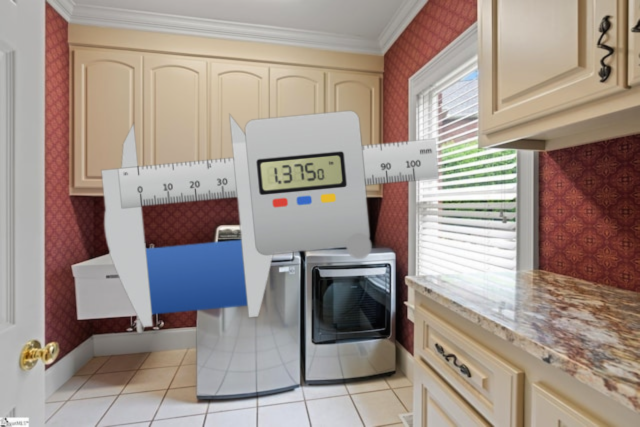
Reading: 1.3750 in
